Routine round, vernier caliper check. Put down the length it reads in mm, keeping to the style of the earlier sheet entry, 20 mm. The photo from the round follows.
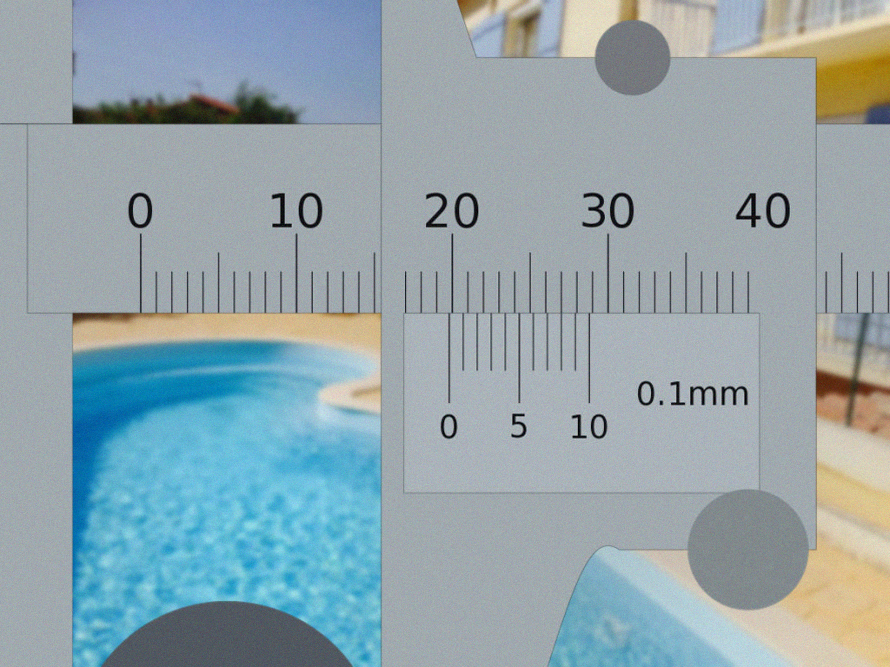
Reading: 19.8 mm
